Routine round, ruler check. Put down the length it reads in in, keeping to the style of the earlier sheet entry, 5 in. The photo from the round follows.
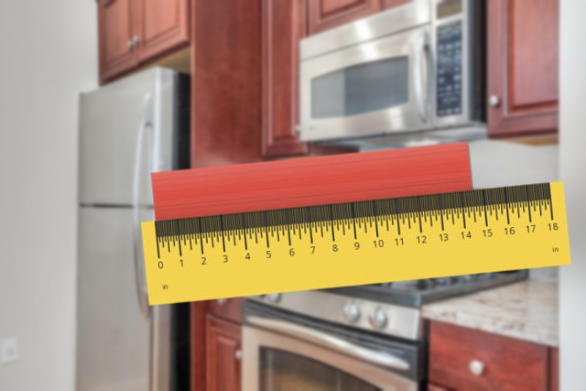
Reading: 14.5 in
